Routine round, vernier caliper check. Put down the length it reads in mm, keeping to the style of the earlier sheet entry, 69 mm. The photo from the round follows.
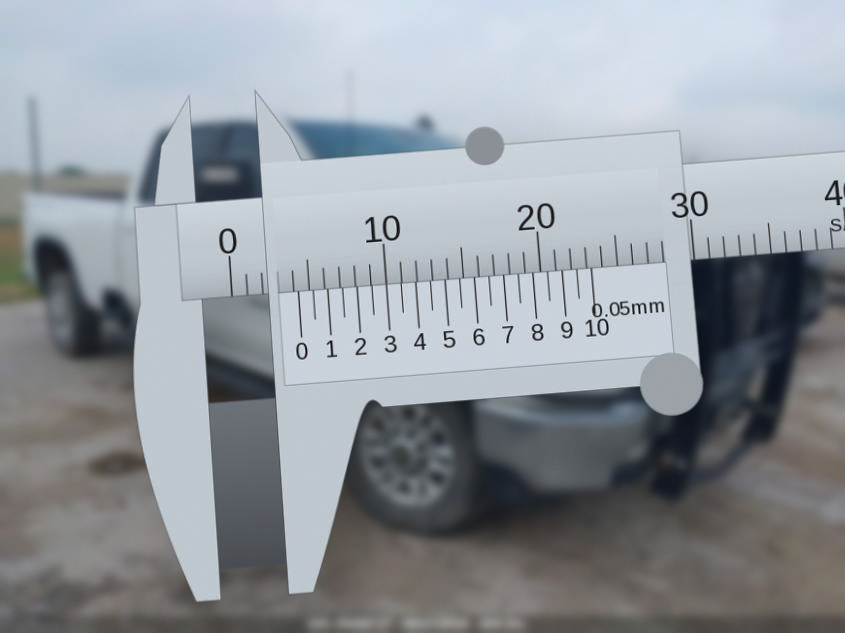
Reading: 4.3 mm
